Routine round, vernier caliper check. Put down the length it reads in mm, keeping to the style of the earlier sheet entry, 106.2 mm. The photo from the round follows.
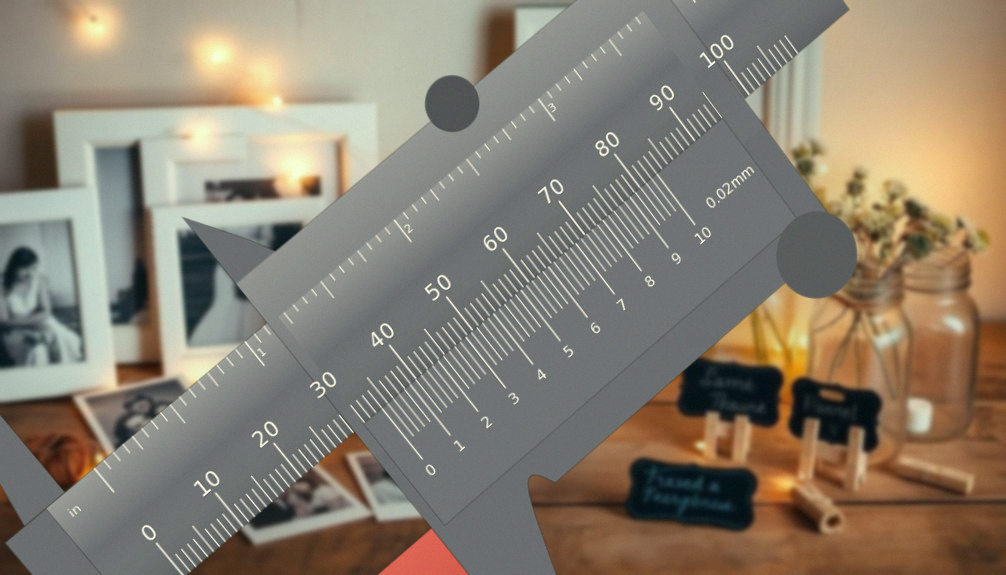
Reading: 34.0 mm
